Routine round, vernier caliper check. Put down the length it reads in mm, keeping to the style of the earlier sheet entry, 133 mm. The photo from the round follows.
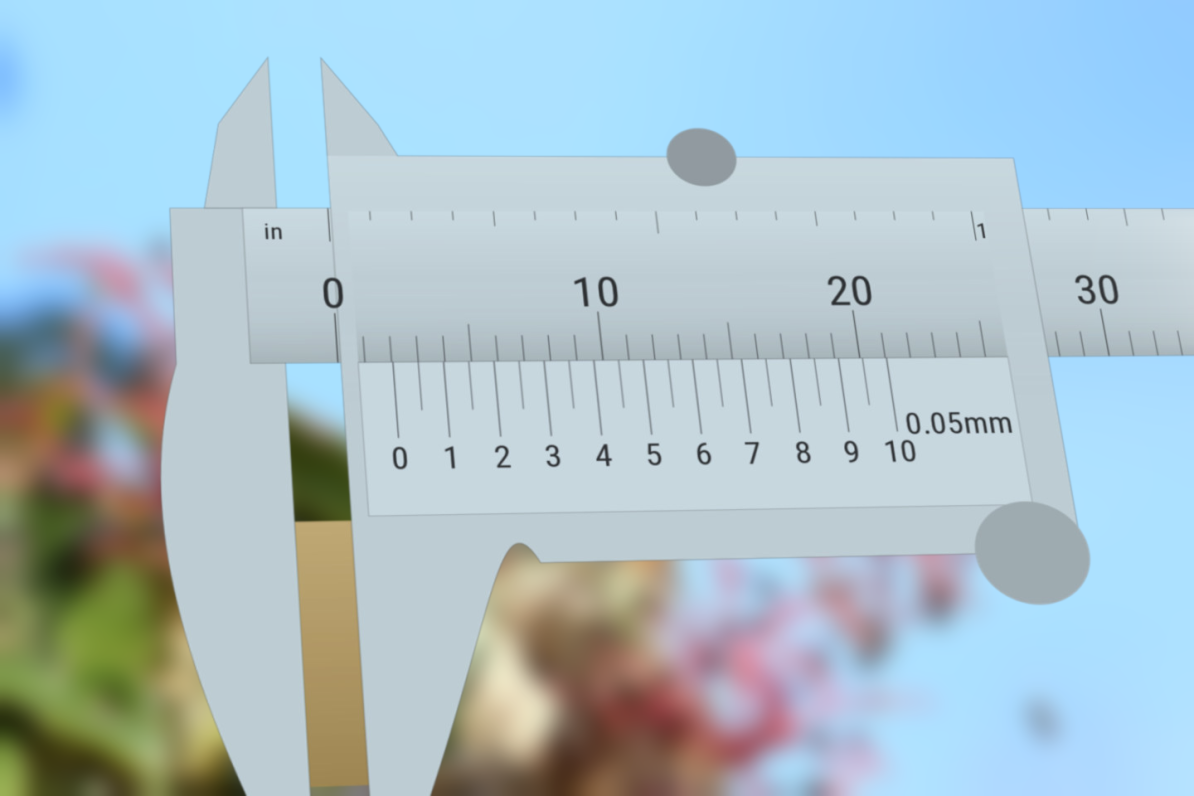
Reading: 2.05 mm
